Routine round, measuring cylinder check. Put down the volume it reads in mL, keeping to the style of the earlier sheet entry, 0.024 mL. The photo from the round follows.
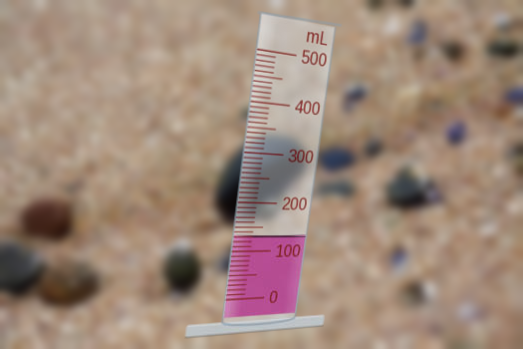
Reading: 130 mL
